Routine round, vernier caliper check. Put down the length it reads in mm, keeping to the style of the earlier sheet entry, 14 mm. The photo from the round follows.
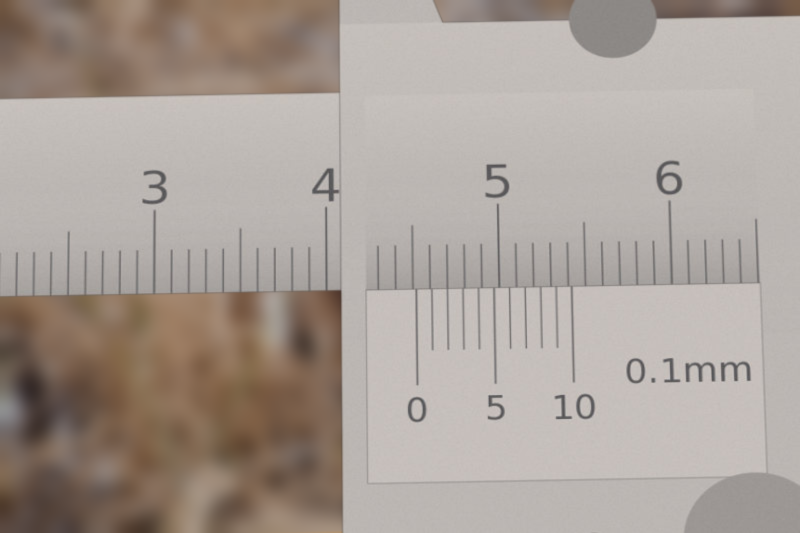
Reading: 45.2 mm
